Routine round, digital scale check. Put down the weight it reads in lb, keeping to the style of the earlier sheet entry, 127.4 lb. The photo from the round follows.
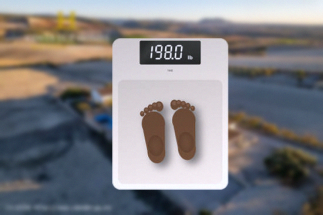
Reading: 198.0 lb
